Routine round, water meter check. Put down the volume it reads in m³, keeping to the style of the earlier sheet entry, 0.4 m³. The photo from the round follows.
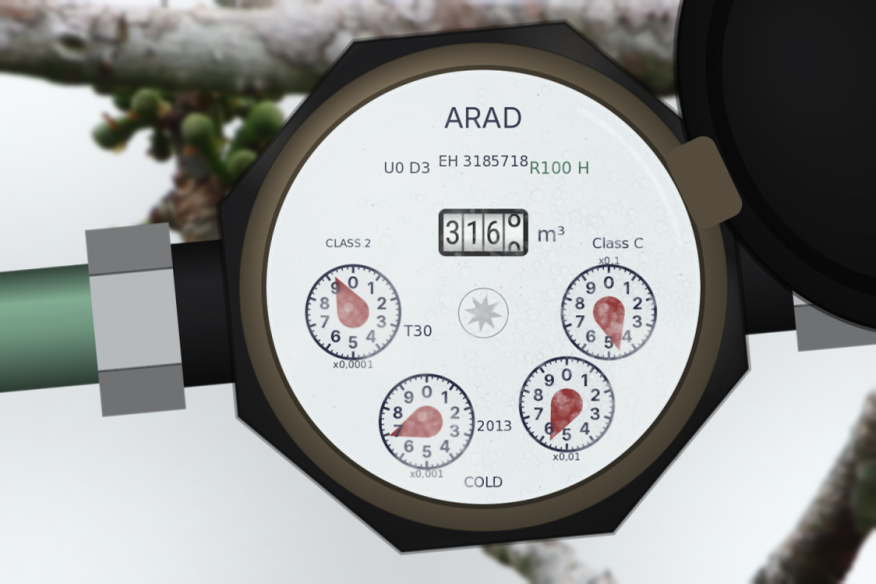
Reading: 3168.4569 m³
